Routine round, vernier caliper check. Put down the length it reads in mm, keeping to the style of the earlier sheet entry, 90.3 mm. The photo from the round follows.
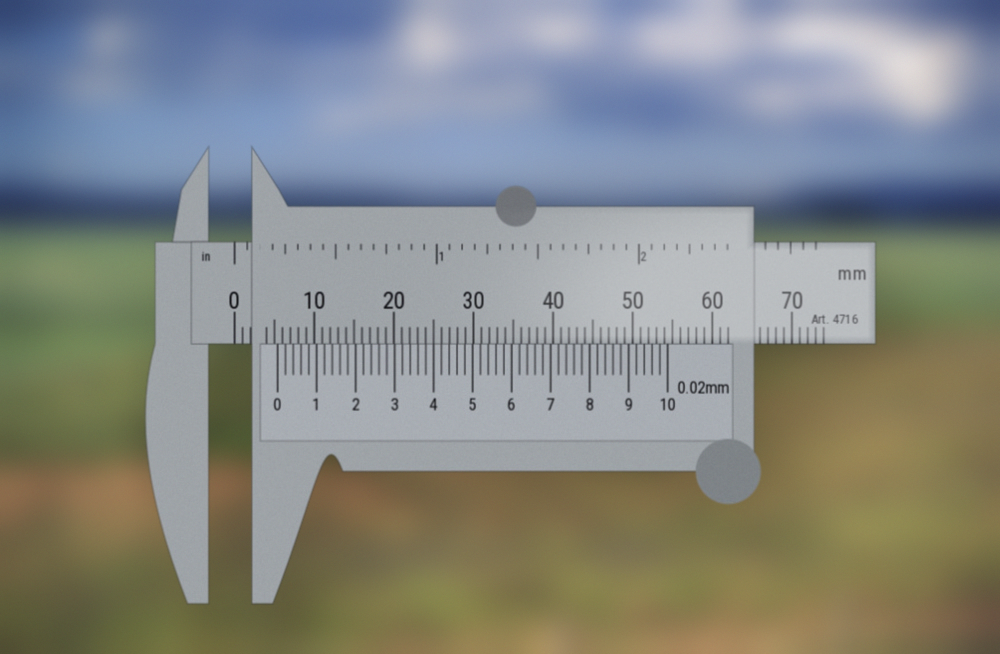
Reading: 5.4 mm
